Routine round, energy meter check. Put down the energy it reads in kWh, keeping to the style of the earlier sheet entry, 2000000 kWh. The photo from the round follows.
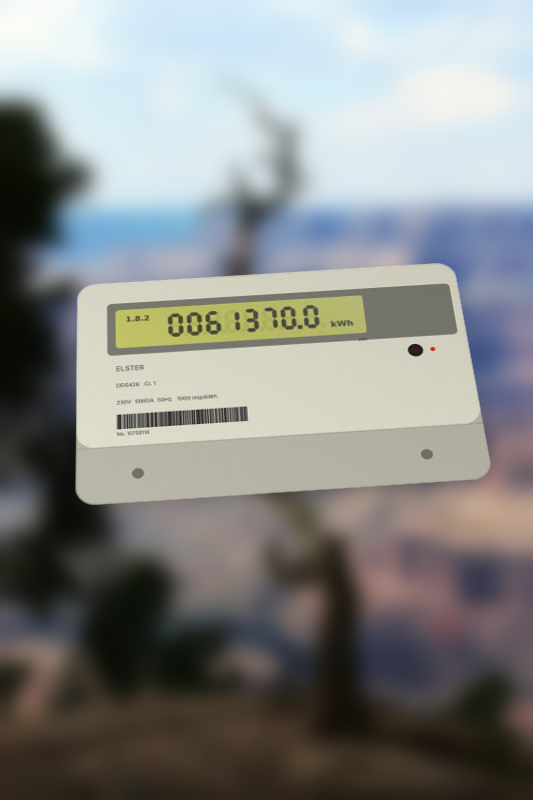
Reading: 61370.0 kWh
